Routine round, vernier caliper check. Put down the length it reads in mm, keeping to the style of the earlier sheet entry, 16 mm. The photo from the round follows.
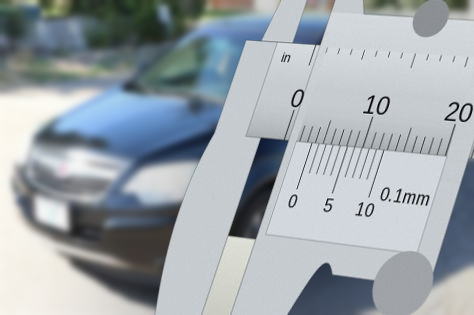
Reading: 3.6 mm
